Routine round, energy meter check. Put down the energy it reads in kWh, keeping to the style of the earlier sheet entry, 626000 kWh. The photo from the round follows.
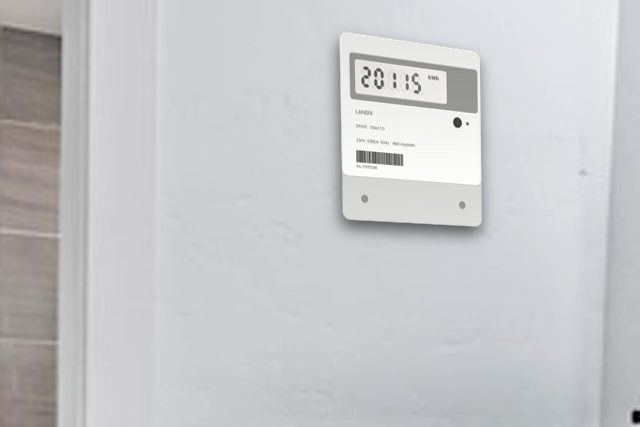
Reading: 20115 kWh
